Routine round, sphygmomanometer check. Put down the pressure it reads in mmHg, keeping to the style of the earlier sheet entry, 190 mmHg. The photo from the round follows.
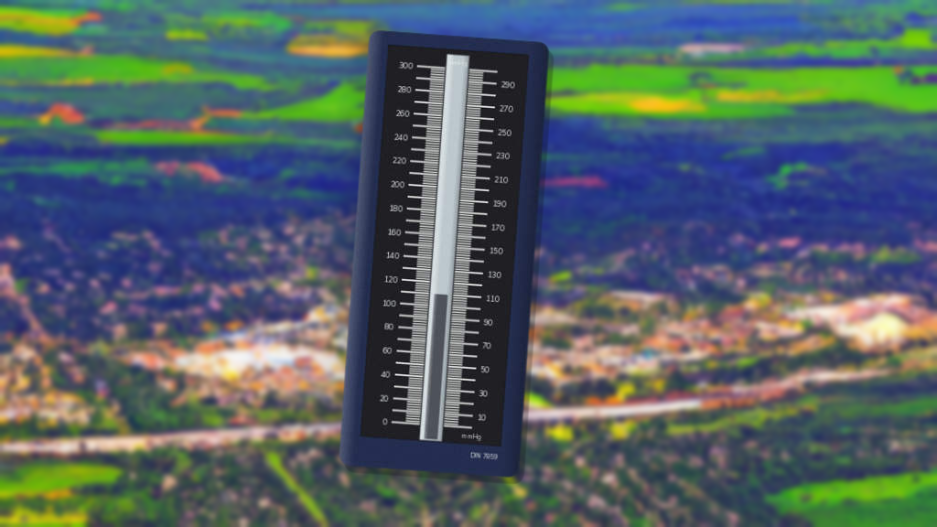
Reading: 110 mmHg
